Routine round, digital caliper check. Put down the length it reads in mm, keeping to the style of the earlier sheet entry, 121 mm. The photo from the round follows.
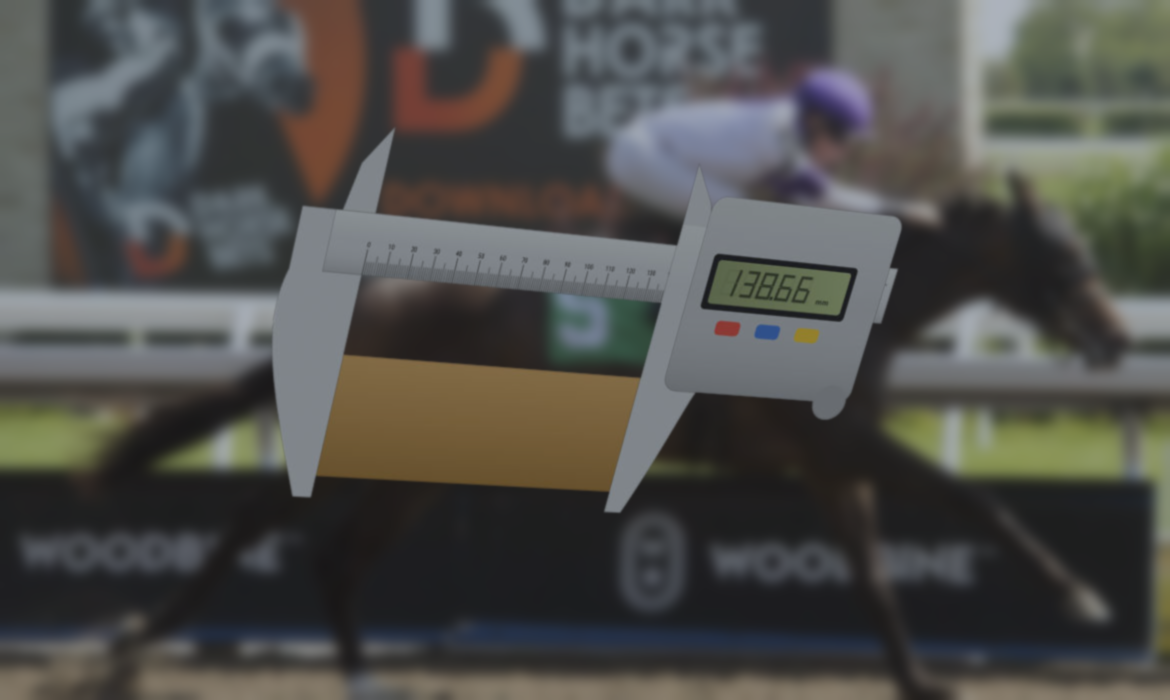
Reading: 138.66 mm
